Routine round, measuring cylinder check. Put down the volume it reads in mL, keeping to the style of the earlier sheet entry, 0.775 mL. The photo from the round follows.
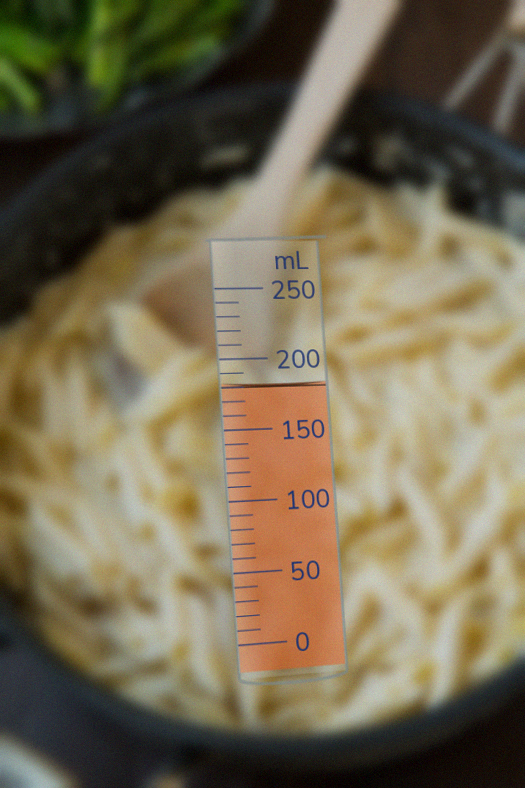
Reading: 180 mL
